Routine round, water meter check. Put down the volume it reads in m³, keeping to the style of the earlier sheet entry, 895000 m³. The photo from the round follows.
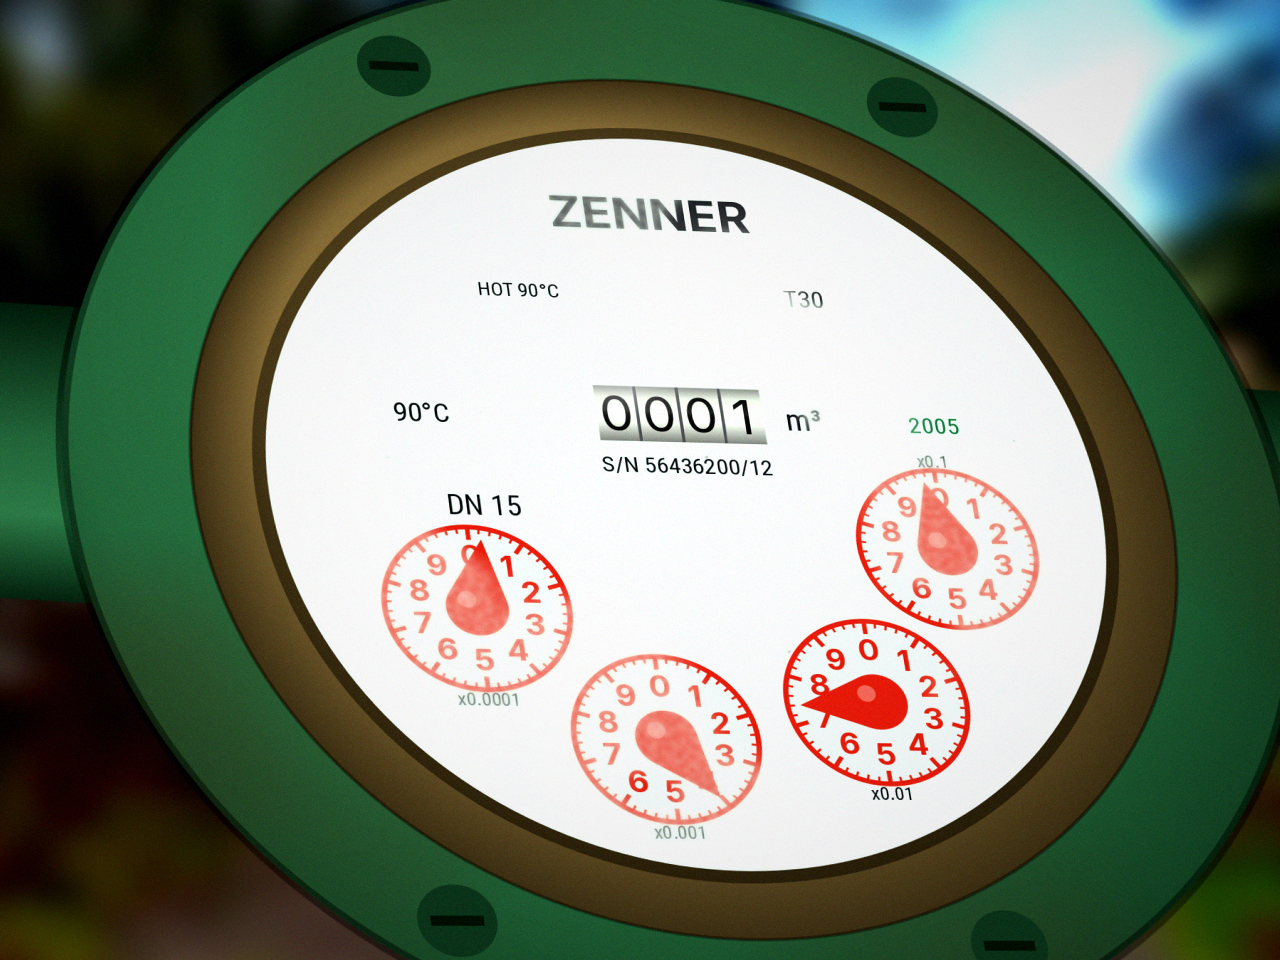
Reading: 0.9740 m³
